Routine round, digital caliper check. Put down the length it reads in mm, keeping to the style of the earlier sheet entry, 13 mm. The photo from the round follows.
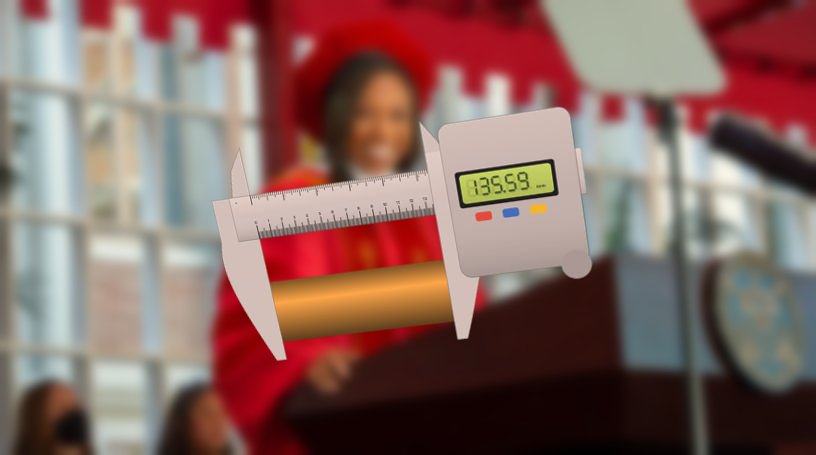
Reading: 135.59 mm
